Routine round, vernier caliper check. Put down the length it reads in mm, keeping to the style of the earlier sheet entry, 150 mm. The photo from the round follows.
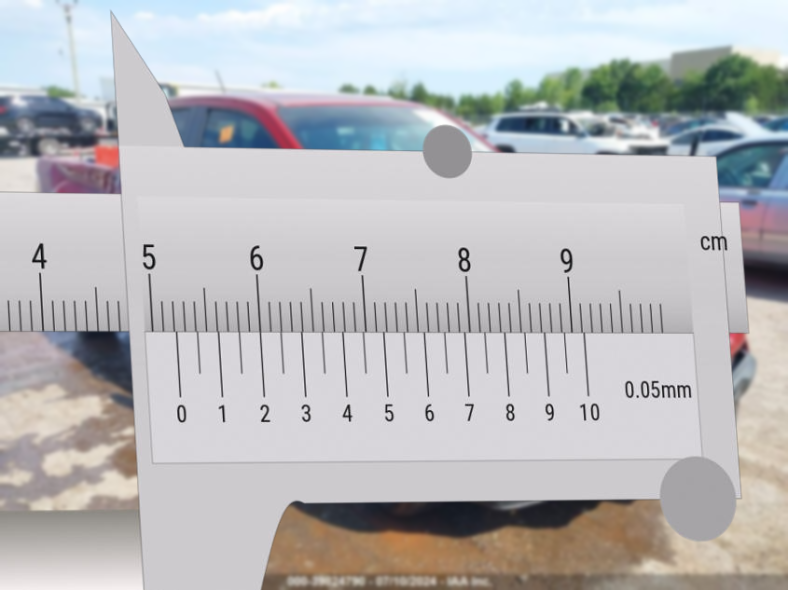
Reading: 52.2 mm
